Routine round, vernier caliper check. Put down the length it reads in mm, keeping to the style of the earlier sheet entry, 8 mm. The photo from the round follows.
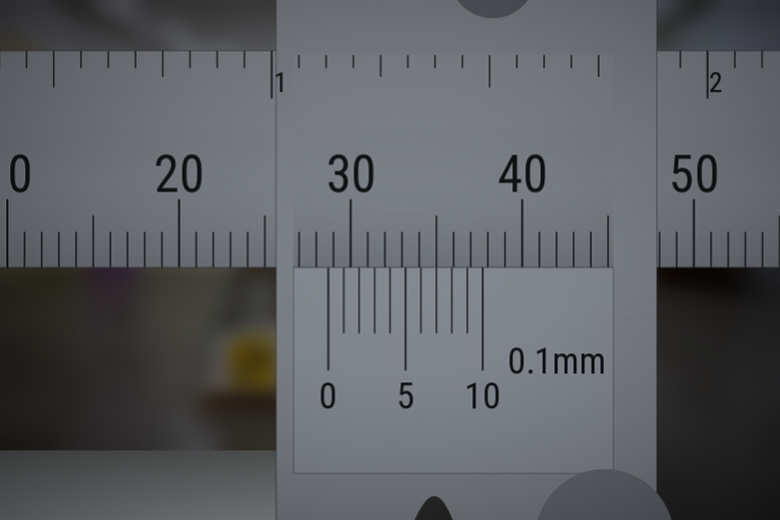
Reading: 28.7 mm
